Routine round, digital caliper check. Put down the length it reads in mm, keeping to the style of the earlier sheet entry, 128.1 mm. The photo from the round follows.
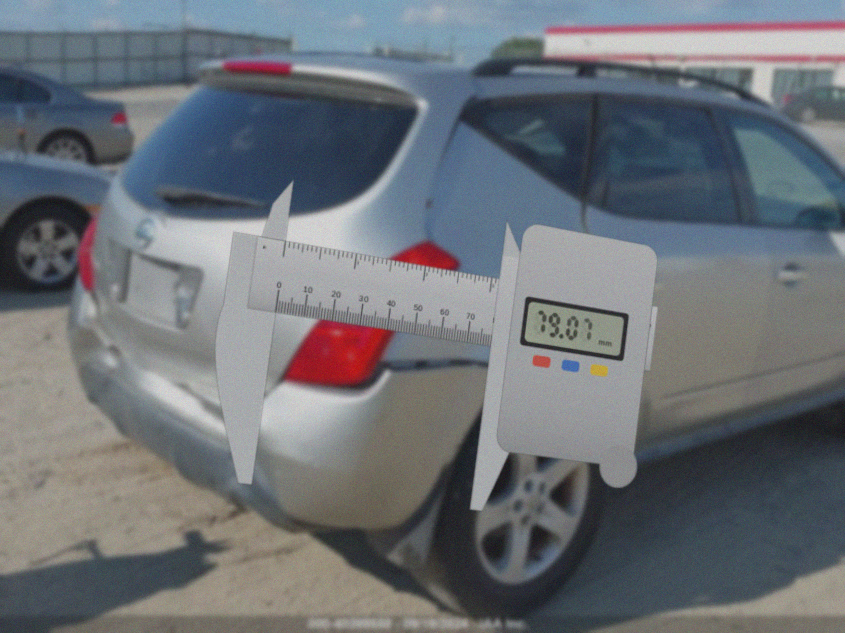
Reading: 79.07 mm
